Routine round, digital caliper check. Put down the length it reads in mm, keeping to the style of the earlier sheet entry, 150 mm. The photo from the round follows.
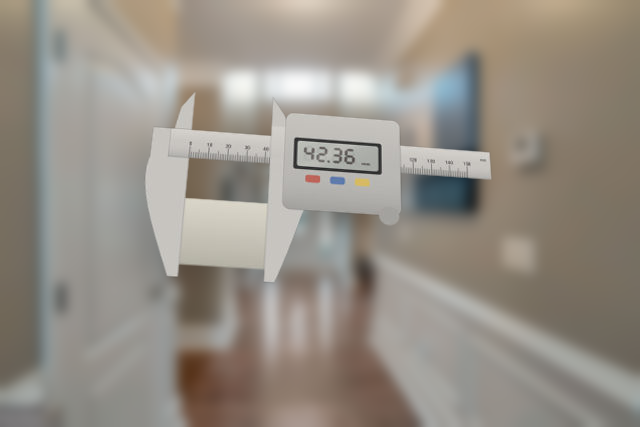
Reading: 42.36 mm
